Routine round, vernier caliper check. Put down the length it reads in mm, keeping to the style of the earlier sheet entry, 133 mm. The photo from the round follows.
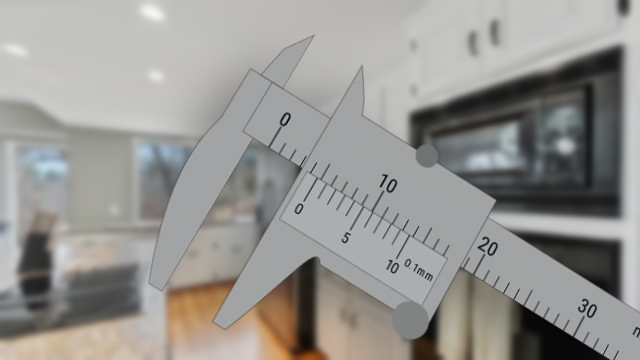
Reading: 4.7 mm
